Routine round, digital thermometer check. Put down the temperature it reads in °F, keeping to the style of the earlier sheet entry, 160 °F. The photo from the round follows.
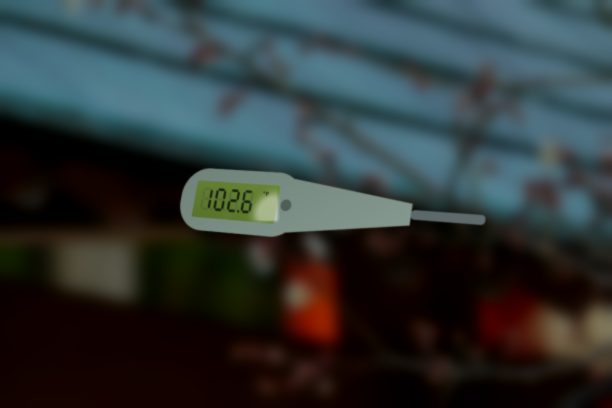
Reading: 102.6 °F
